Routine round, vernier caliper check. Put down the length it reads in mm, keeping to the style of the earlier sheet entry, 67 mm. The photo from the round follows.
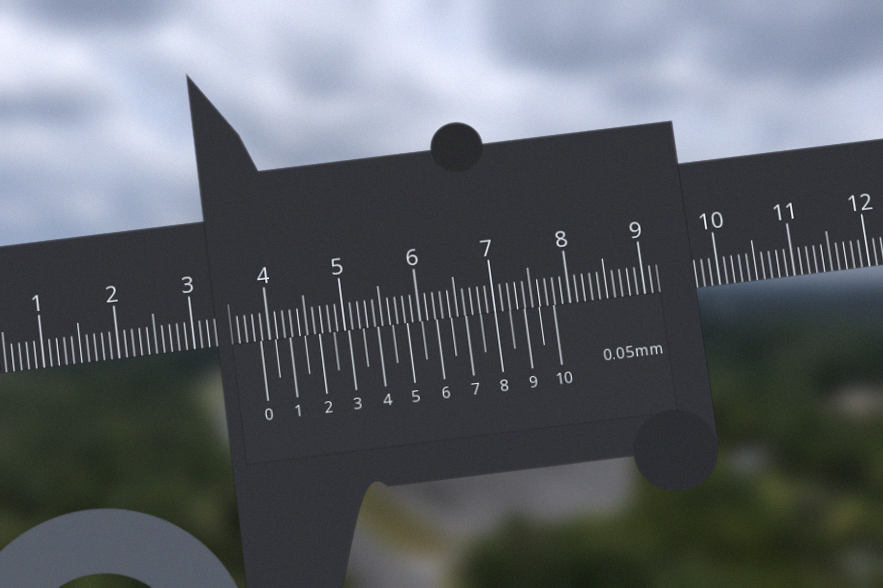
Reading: 38.8 mm
